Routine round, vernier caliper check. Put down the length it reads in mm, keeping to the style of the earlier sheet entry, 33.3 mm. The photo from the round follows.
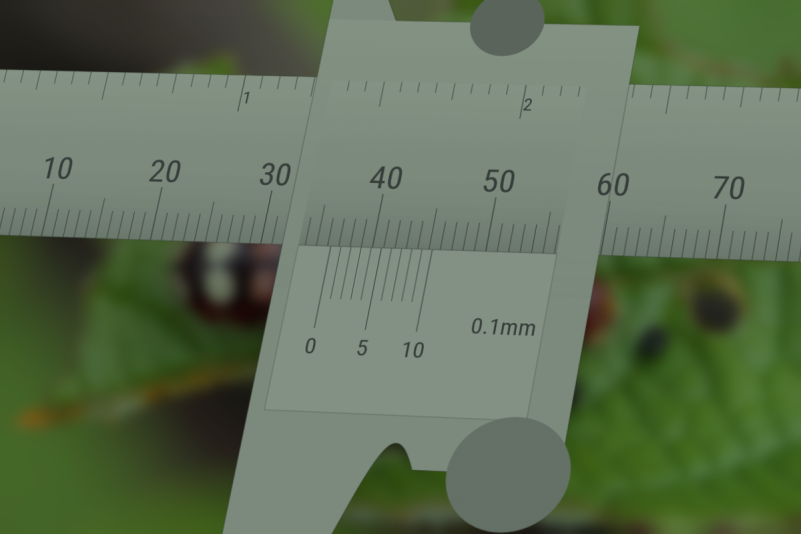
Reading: 36.3 mm
